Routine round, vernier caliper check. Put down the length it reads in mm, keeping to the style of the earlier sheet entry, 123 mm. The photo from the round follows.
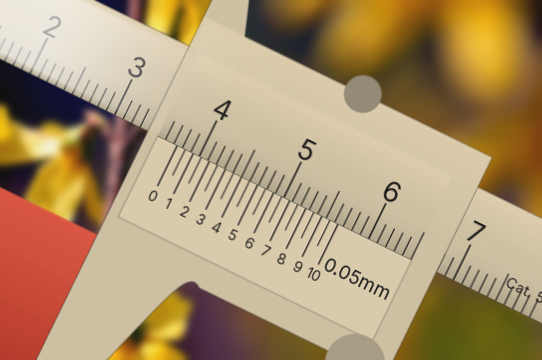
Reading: 37.4 mm
